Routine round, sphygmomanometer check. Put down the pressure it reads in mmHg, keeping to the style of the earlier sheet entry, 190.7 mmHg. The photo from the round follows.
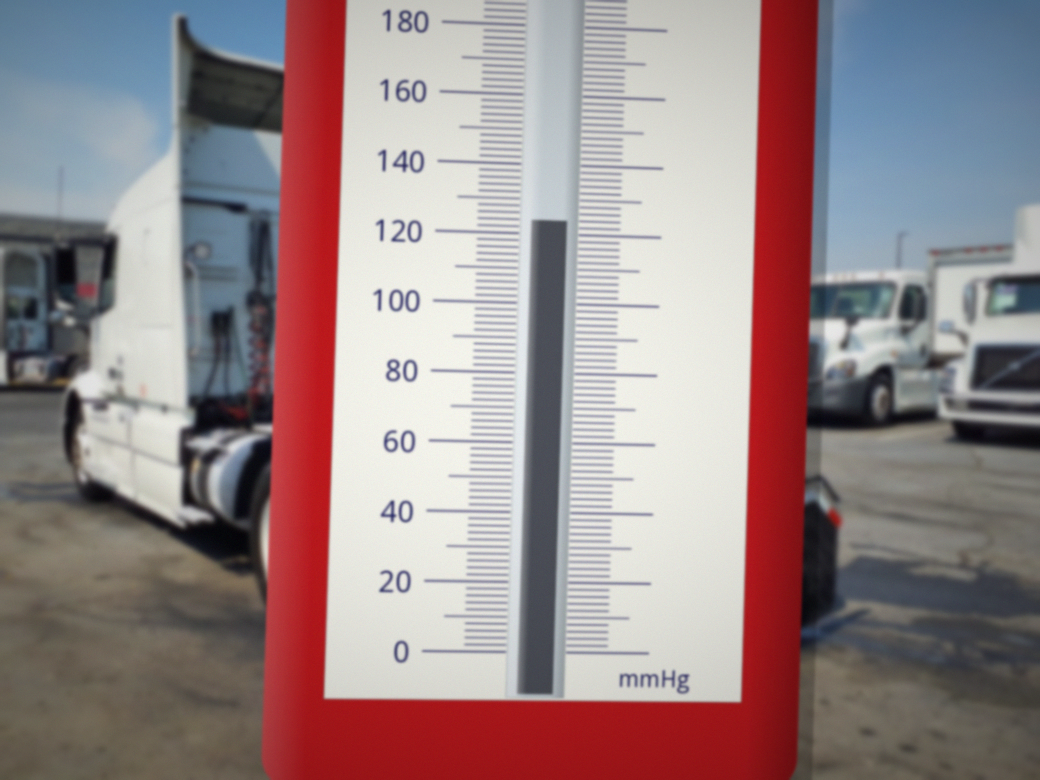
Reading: 124 mmHg
